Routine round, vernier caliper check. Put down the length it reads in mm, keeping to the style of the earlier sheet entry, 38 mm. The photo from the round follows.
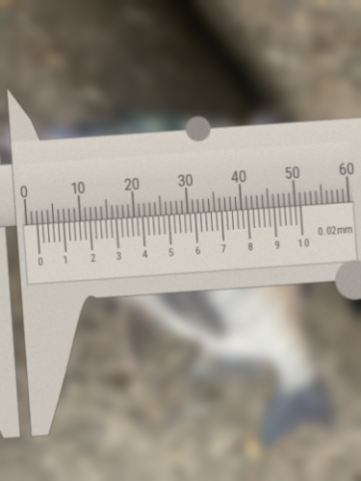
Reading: 2.0 mm
